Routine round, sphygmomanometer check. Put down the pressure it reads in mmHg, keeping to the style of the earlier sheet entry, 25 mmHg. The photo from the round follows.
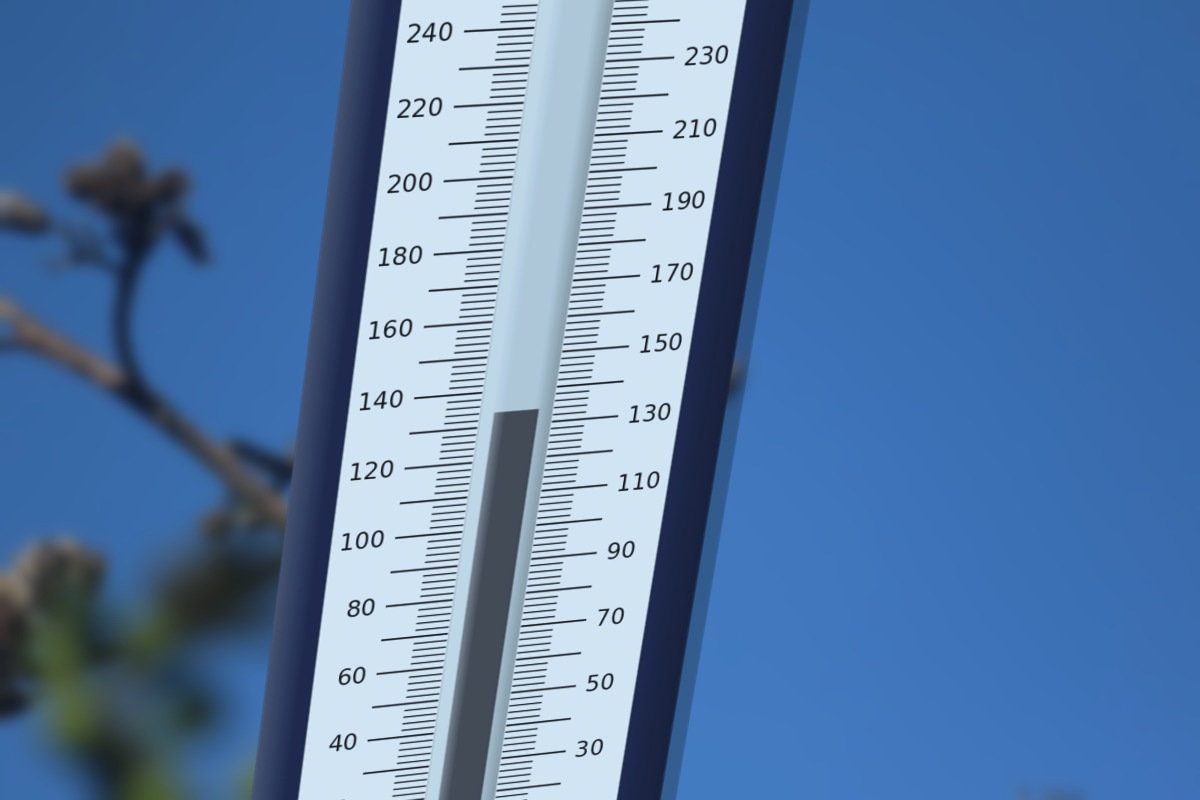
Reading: 134 mmHg
